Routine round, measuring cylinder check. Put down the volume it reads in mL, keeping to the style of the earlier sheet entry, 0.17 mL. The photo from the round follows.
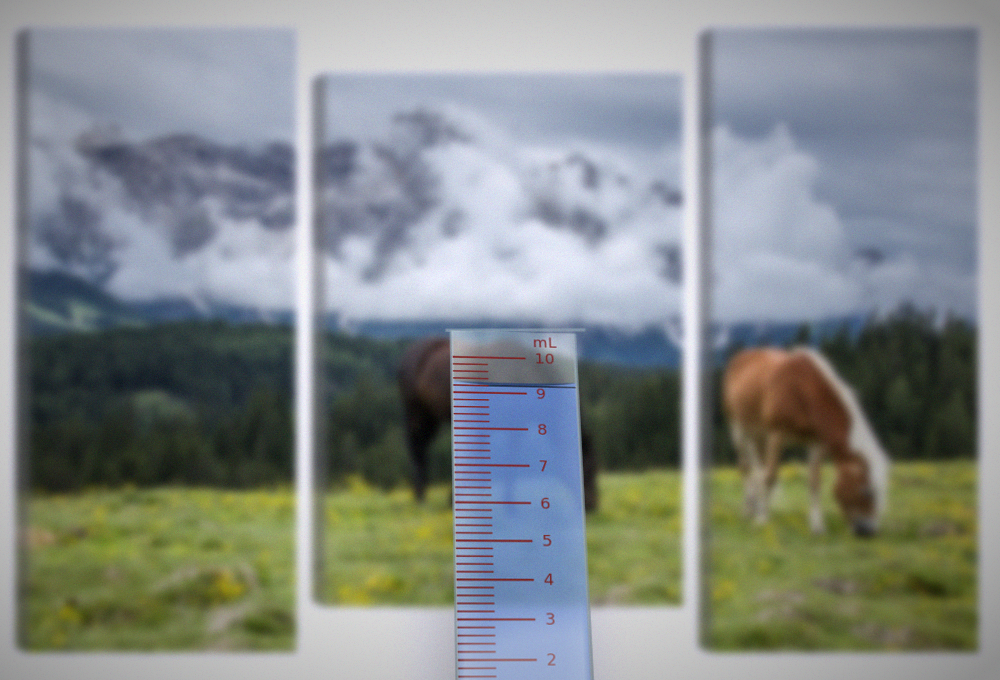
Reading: 9.2 mL
